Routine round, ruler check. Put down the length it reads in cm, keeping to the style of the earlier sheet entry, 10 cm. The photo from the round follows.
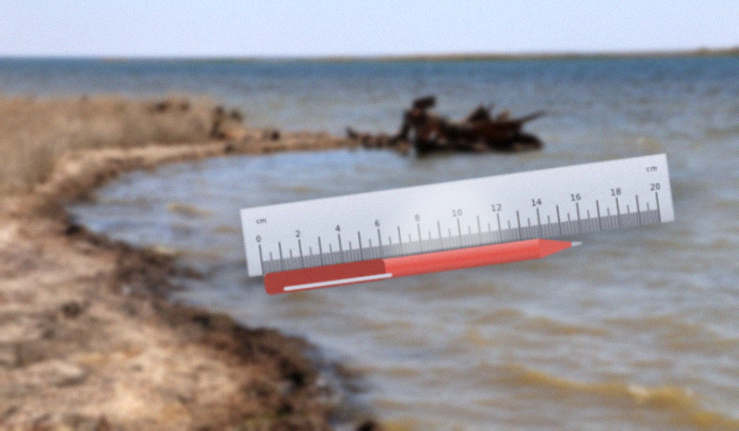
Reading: 16 cm
